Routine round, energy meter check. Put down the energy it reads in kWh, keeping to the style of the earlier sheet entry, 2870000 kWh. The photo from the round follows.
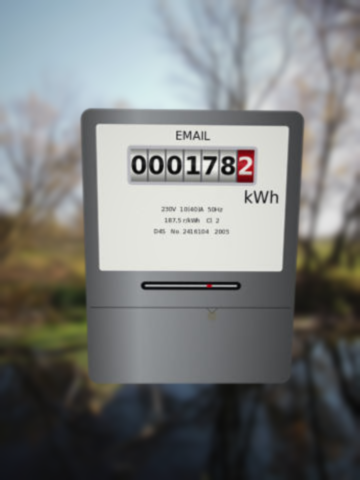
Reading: 178.2 kWh
